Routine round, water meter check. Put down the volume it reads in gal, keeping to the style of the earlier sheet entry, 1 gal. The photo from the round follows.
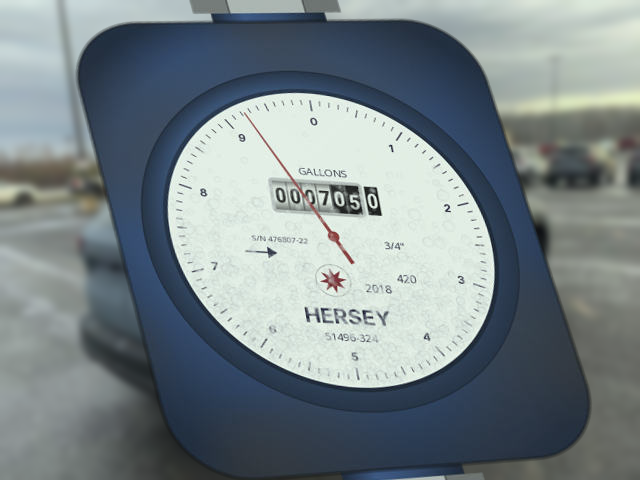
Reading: 7049.2 gal
